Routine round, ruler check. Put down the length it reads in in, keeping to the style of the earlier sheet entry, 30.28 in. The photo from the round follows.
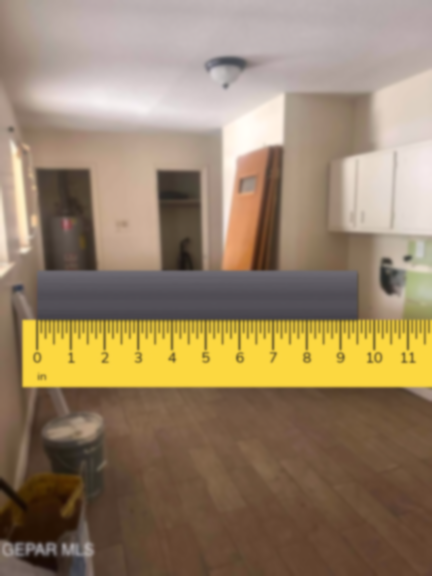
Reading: 9.5 in
